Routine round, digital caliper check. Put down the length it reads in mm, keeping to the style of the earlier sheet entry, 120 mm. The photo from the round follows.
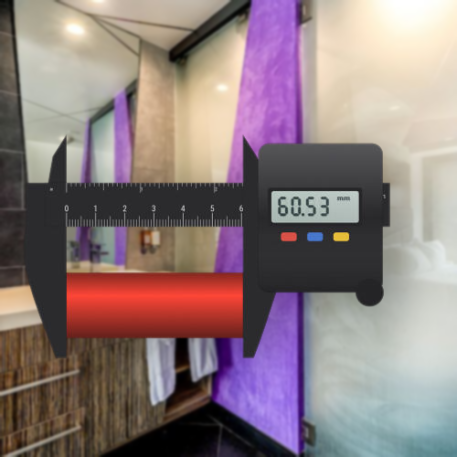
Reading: 60.53 mm
